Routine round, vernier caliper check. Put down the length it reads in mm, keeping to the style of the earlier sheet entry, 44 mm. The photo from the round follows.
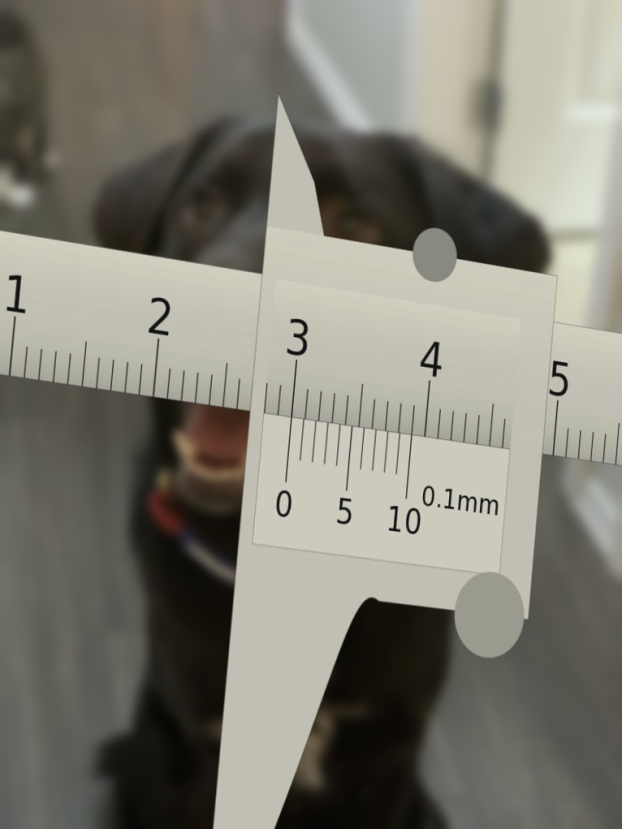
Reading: 30.0 mm
